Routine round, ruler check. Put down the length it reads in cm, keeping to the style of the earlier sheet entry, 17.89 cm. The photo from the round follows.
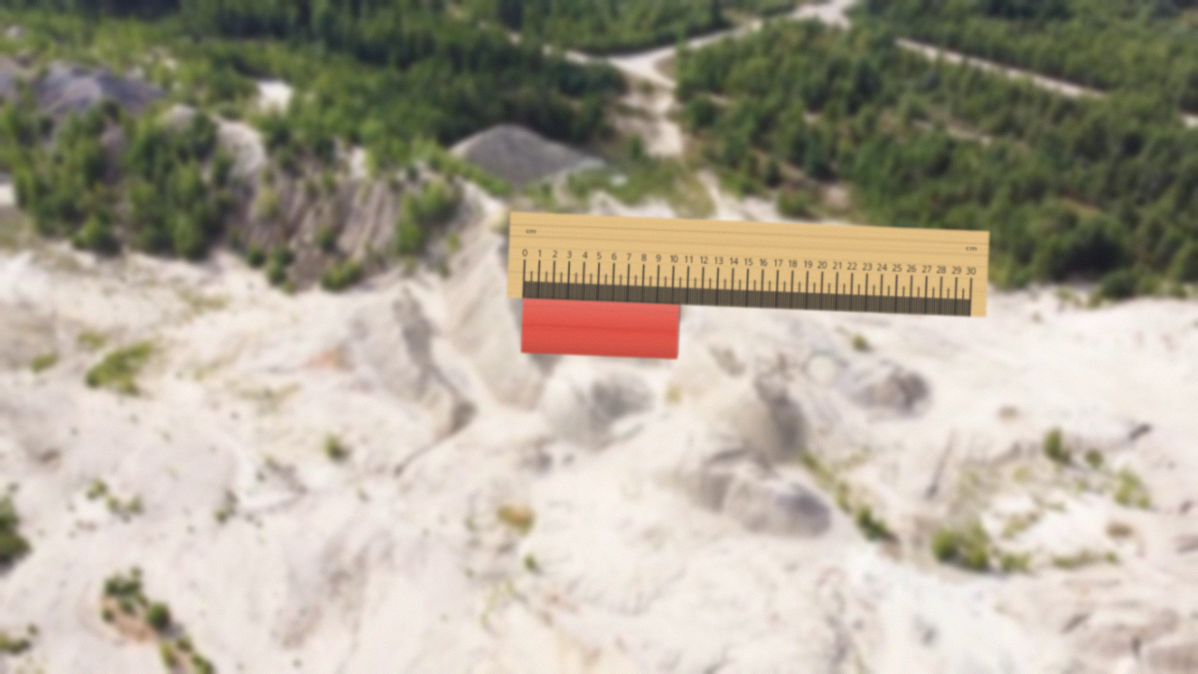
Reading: 10.5 cm
